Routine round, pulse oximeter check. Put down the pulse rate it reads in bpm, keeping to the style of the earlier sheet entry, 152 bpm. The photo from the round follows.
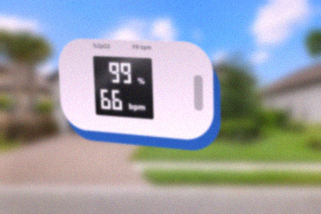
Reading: 66 bpm
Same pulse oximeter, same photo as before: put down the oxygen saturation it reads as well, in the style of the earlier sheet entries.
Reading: 99 %
